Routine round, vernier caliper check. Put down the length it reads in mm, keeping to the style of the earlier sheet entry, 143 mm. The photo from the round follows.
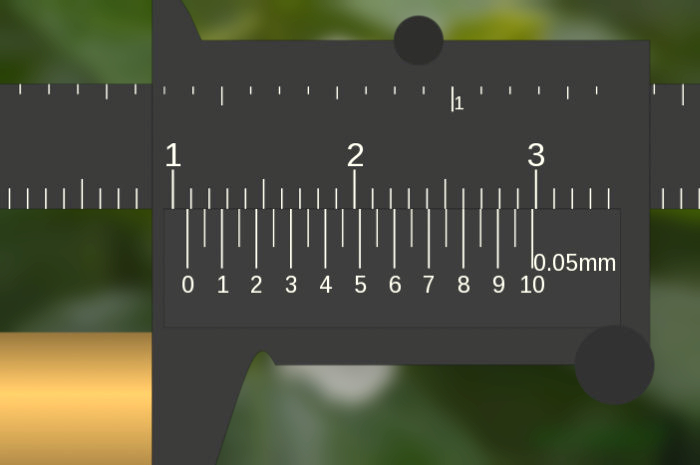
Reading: 10.8 mm
